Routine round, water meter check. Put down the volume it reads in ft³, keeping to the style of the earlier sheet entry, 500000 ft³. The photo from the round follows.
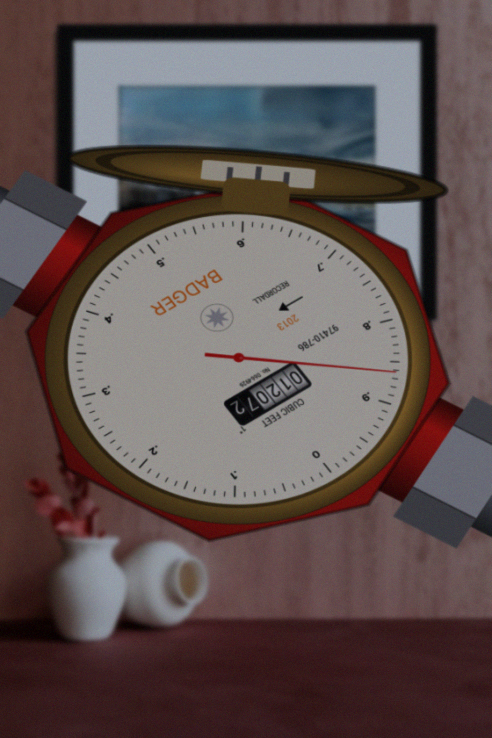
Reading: 12071.86 ft³
